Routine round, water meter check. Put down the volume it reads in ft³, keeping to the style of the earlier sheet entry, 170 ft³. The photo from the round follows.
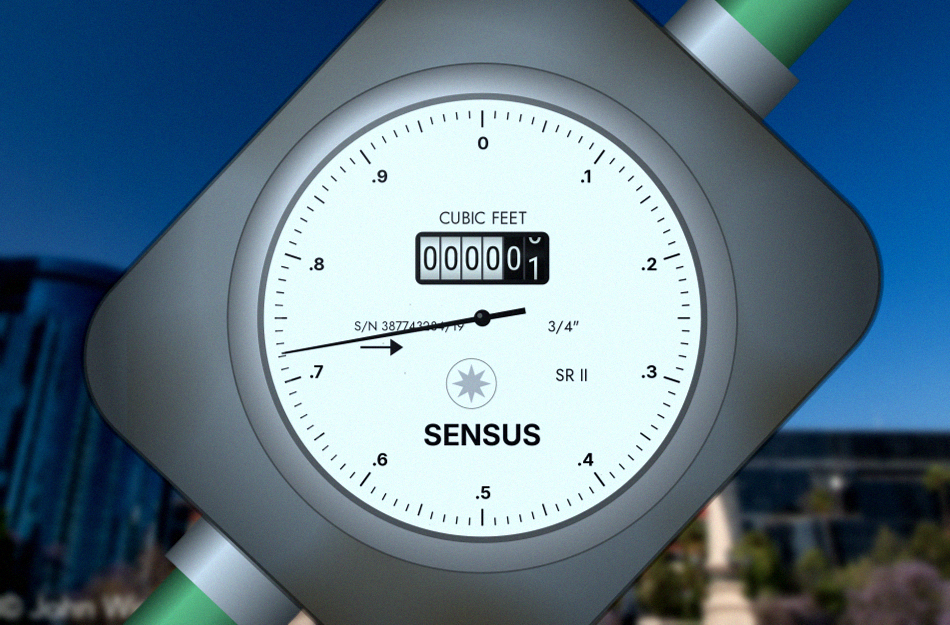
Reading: 0.72 ft³
